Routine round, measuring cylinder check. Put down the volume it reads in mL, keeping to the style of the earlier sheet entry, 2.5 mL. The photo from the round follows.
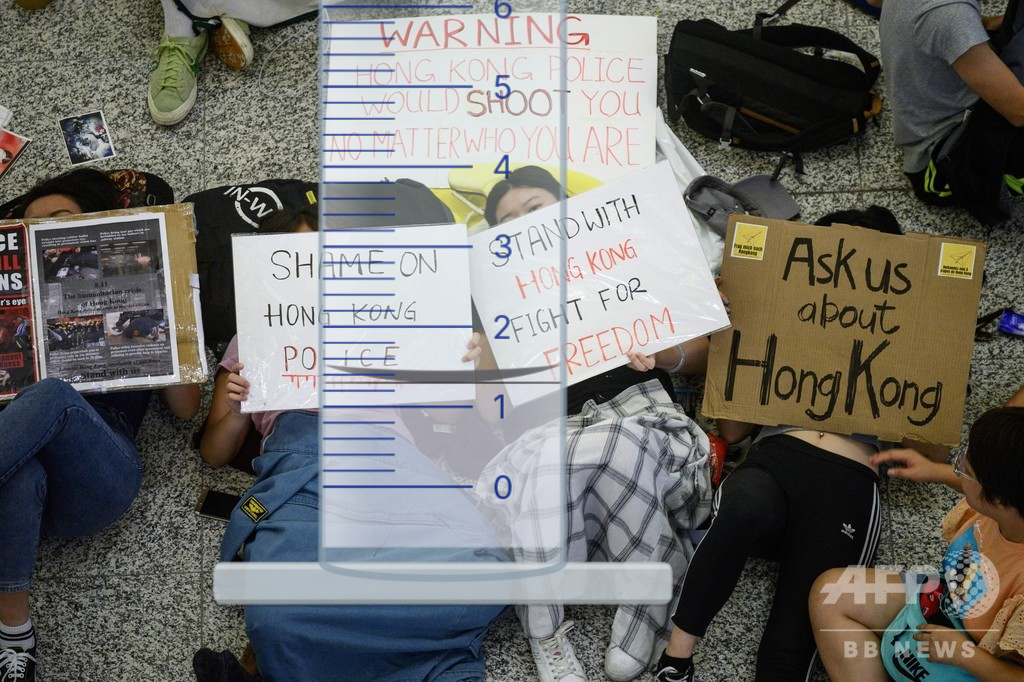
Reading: 1.3 mL
